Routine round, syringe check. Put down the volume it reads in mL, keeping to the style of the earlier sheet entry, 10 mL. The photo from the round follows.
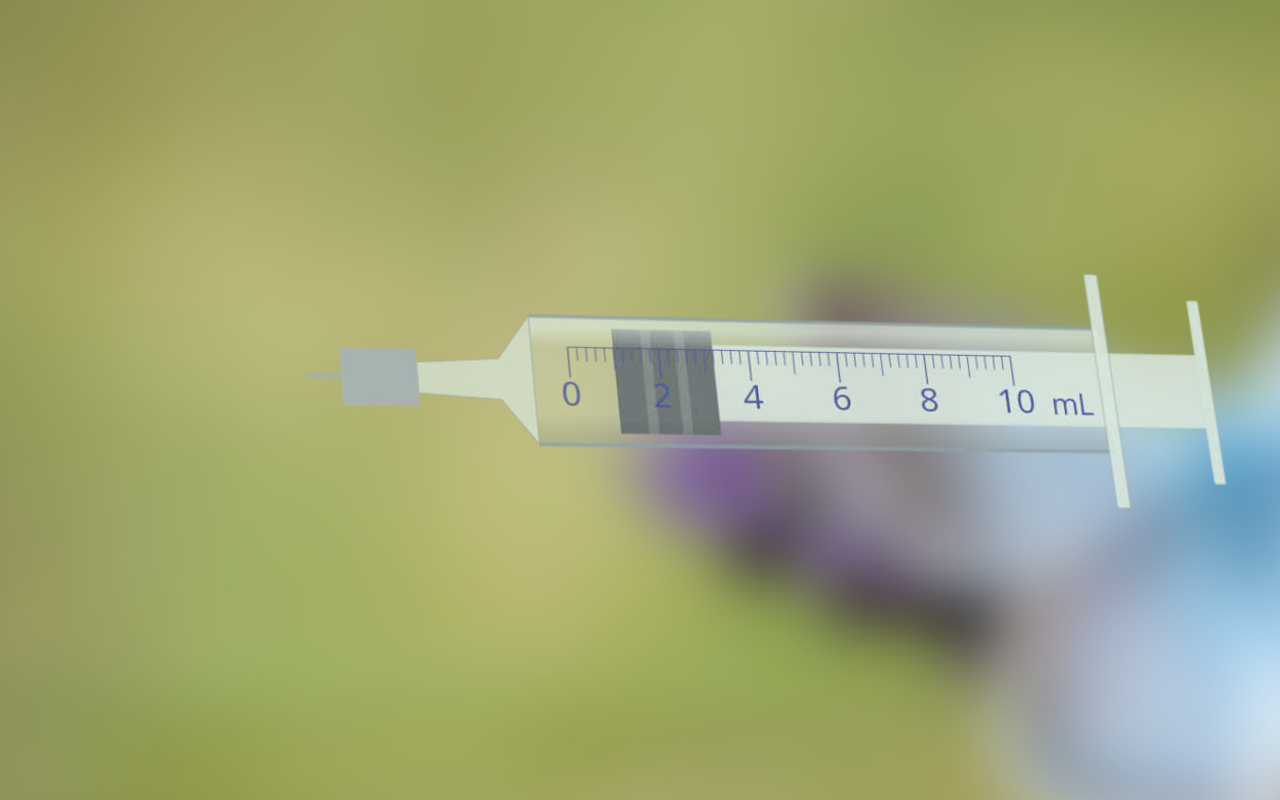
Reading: 1 mL
